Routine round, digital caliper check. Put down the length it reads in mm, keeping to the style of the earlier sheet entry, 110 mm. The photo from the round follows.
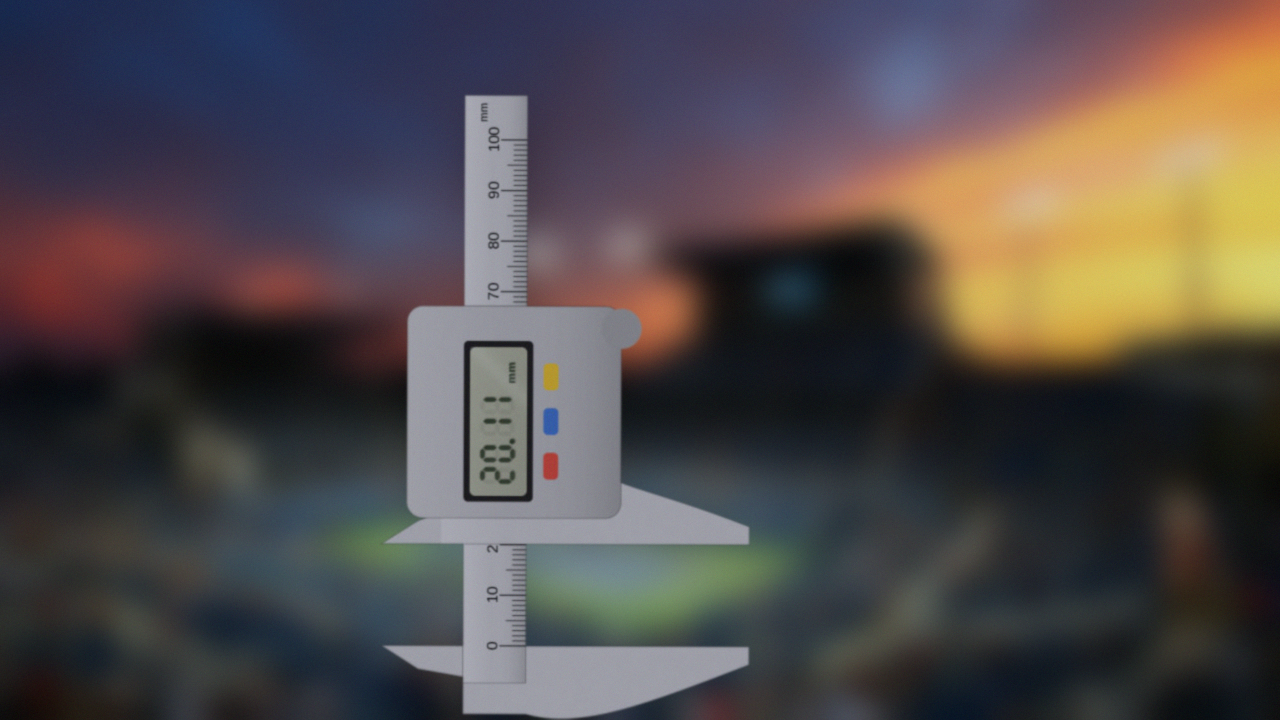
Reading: 20.11 mm
